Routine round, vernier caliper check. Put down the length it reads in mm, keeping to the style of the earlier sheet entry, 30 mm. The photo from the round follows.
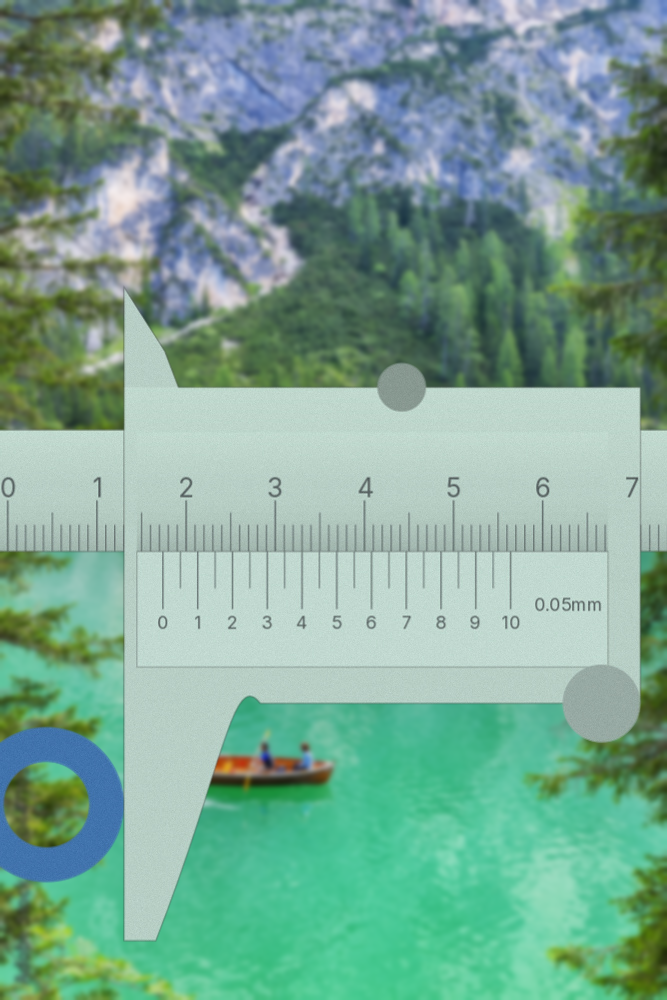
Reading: 17.4 mm
